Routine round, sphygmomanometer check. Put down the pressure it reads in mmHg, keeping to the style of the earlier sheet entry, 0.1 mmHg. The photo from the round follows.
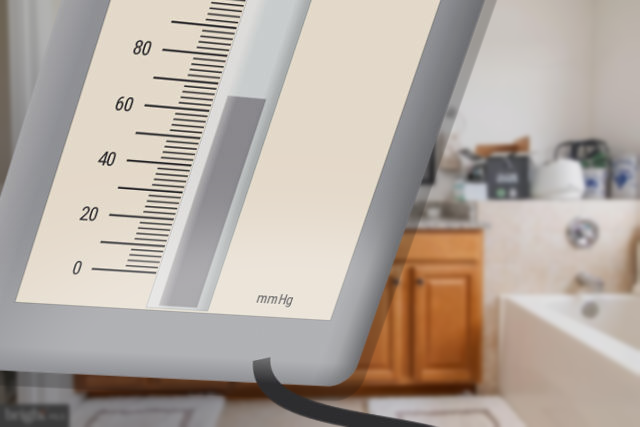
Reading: 66 mmHg
